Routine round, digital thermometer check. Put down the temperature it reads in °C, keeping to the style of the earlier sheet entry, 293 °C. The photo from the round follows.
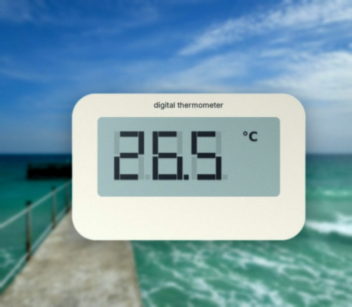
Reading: 26.5 °C
